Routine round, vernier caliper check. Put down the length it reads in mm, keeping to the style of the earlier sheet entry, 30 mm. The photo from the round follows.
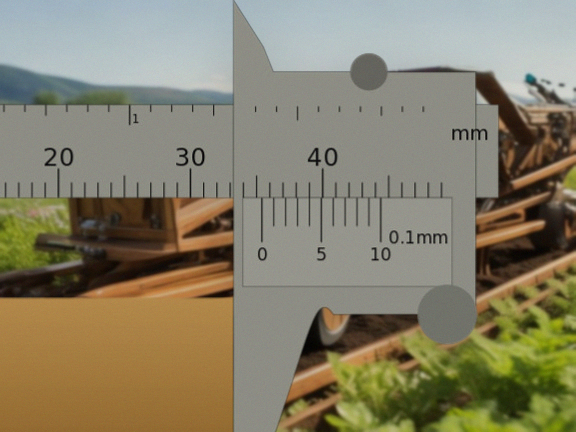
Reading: 35.4 mm
